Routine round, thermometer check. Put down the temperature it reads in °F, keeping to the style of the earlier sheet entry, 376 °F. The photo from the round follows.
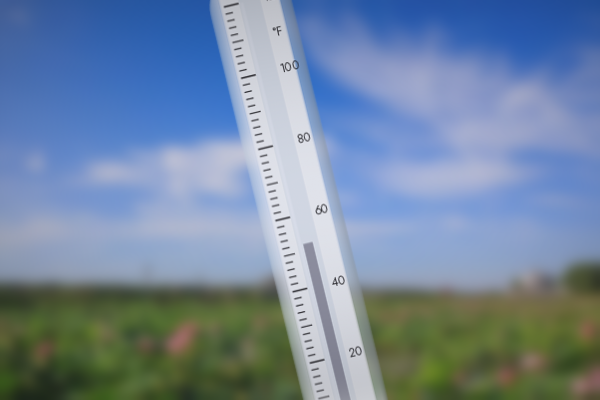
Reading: 52 °F
